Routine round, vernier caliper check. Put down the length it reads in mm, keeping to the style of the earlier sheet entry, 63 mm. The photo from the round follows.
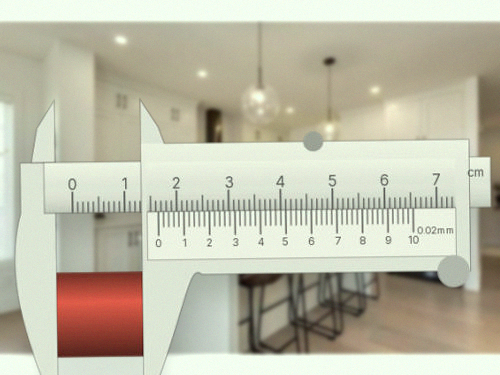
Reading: 16.5 mm
